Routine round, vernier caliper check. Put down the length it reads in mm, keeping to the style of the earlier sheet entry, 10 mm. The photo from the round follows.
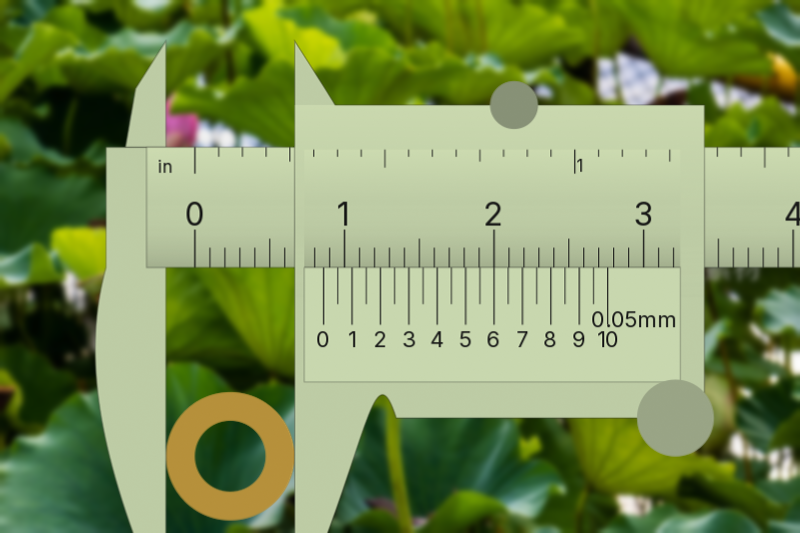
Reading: 8.6 mm
